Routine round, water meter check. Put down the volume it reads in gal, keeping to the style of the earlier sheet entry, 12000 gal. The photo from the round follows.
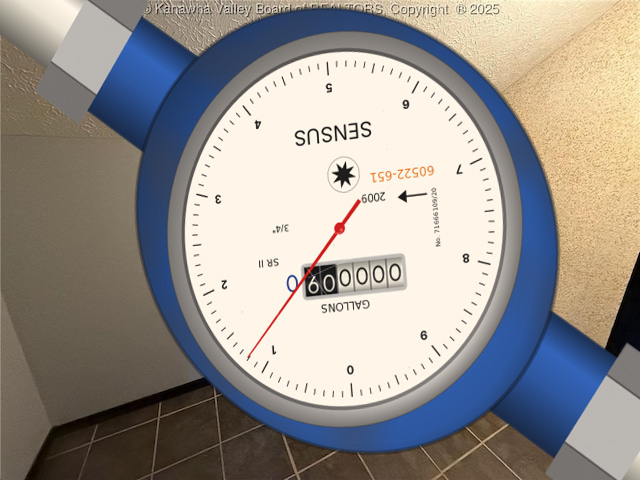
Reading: 91.2 gal
